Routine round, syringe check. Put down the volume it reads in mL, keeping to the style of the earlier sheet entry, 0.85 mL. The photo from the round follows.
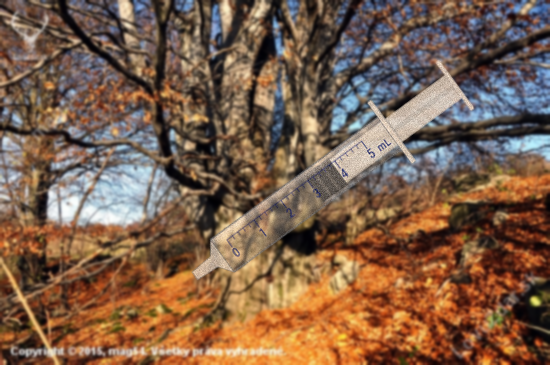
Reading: 3 mL
